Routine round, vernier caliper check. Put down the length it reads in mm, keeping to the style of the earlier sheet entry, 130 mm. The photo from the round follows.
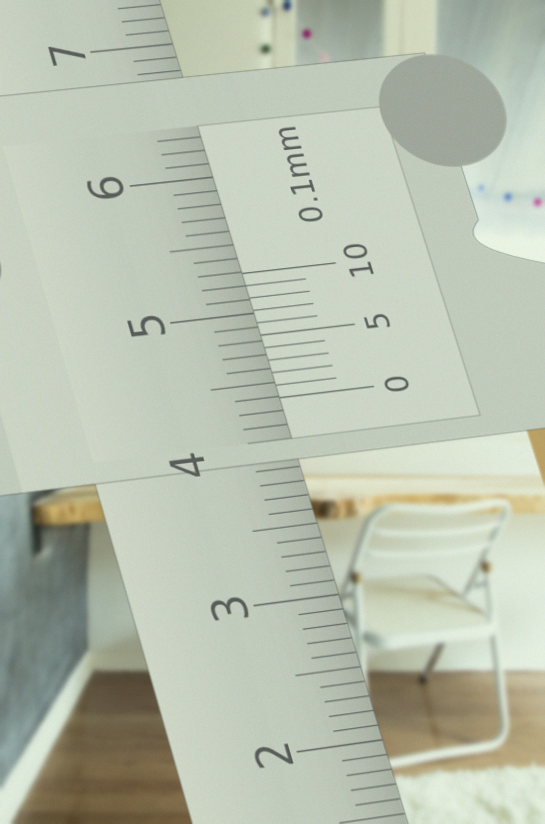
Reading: 43.9 mm
